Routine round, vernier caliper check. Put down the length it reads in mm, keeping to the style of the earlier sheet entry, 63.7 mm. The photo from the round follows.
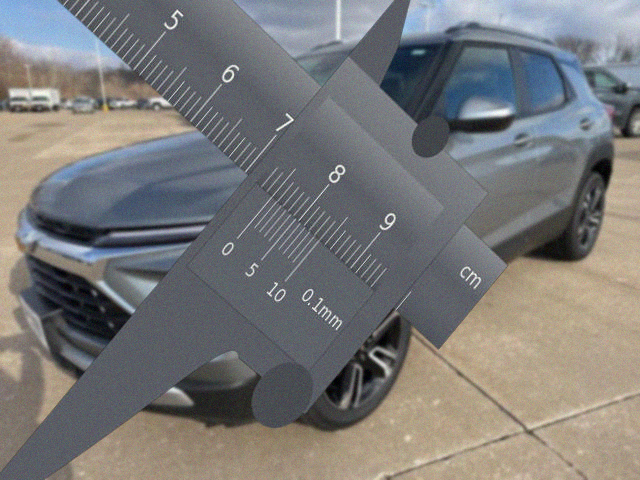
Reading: 75.0 mm
